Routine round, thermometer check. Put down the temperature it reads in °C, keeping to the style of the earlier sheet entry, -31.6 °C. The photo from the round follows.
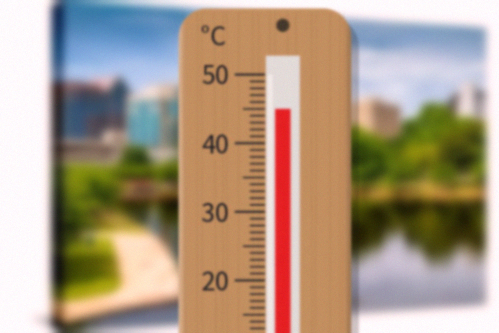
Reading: 45 °C
